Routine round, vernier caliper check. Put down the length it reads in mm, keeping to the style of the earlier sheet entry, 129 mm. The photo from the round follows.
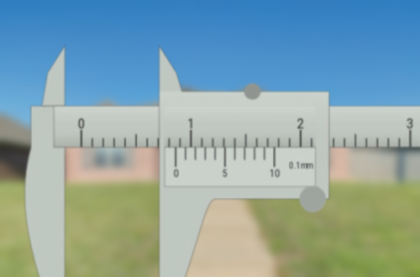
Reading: 8.6 mm
